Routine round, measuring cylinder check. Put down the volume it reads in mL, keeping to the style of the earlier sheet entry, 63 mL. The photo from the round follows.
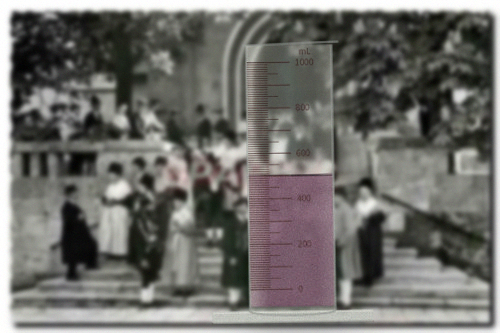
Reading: 500 mL
